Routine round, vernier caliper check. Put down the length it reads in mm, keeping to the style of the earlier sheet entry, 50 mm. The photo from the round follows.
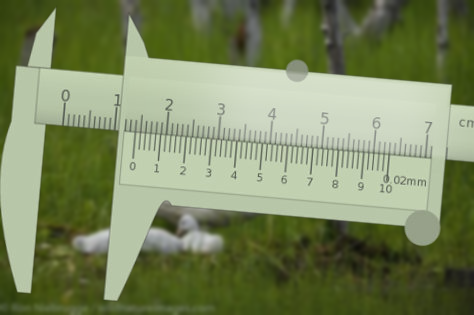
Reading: 14.0 mm
